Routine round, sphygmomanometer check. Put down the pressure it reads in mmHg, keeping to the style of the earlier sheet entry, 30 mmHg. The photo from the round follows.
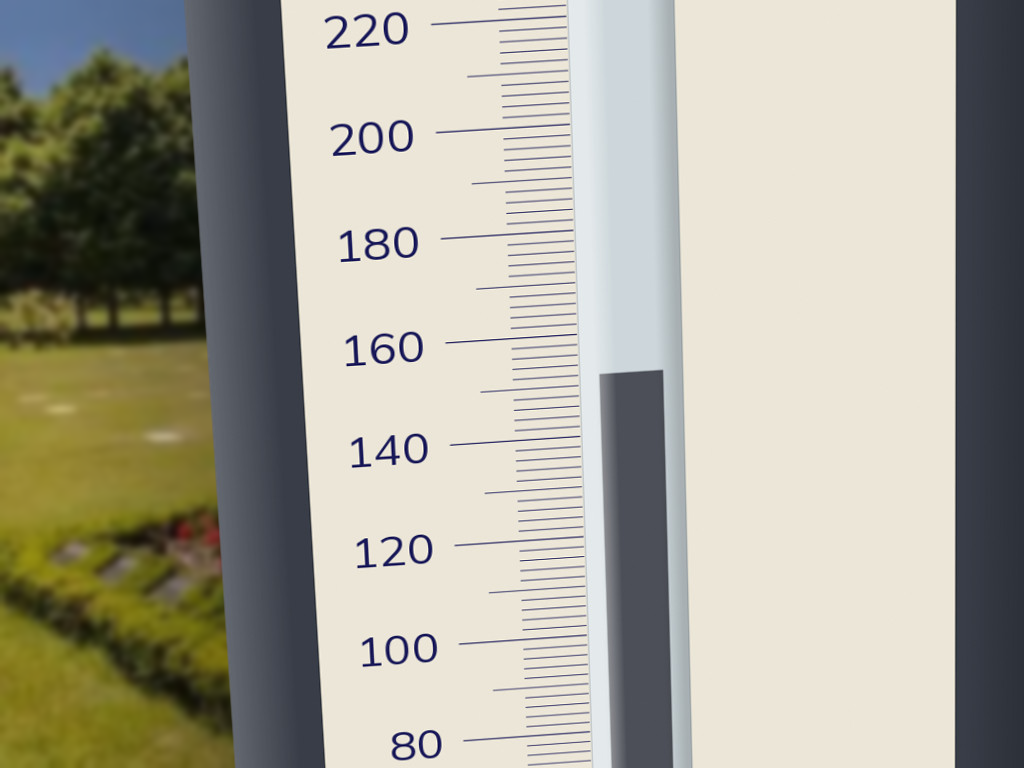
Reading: 152 mmHg
